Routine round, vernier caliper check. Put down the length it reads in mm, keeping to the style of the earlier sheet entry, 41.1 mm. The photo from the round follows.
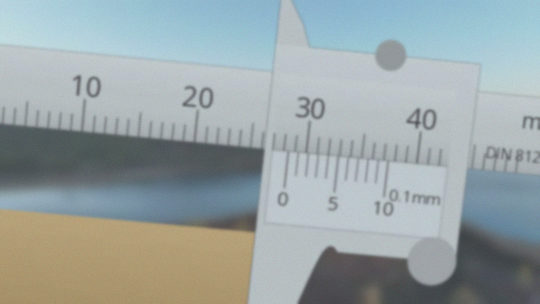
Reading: 28.4 mm
